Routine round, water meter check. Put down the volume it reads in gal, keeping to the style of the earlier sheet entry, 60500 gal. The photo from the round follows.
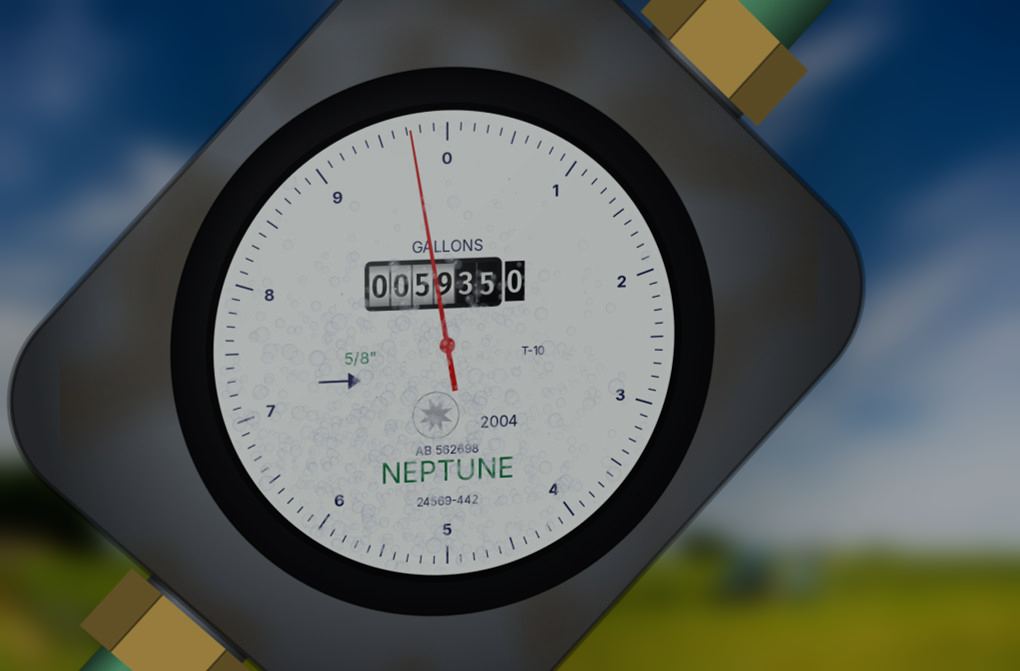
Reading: 59349.7 gal
